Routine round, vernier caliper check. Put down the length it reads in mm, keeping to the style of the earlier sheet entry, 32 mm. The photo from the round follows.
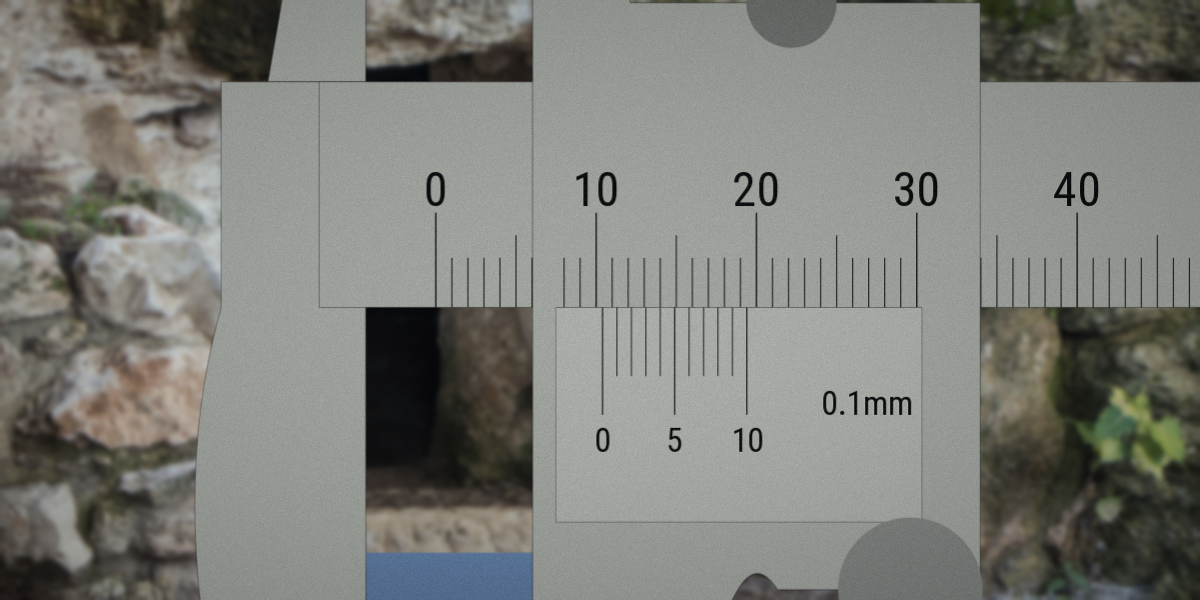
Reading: 10.4 mm
